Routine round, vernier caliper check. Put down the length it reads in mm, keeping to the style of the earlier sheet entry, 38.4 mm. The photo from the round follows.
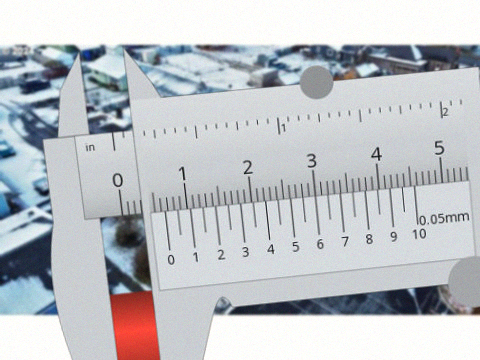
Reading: 6.6 mm
